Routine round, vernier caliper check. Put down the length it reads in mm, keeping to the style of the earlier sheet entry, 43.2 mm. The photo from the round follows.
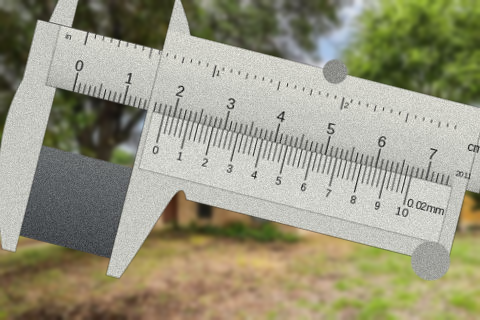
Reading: 18.0 mm
